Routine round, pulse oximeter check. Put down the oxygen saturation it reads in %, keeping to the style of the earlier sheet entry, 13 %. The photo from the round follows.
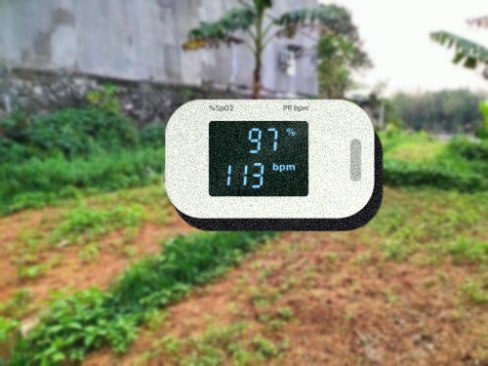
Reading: 97 %
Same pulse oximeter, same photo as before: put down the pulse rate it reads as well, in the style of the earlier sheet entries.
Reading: 113 bpm
